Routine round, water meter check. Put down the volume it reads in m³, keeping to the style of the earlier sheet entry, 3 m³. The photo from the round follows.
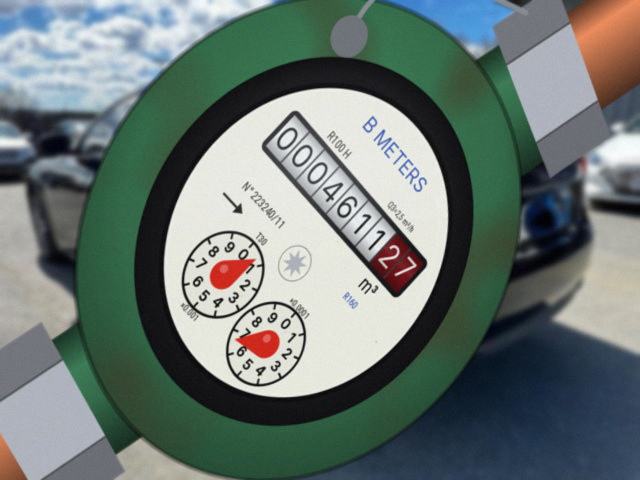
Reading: 4611.2706 m³
